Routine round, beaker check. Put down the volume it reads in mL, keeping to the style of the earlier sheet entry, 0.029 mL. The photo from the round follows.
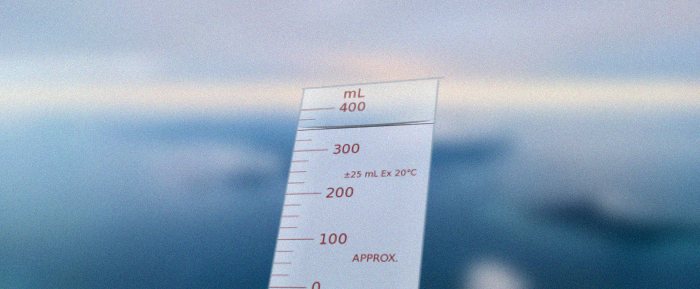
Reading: 350 mL
